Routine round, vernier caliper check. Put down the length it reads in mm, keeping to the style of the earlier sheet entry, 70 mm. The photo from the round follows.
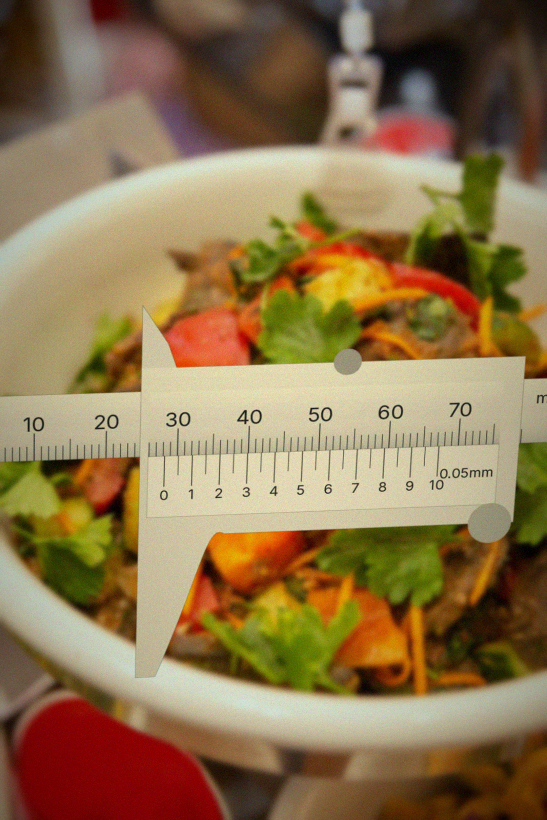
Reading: 28.2 mm
